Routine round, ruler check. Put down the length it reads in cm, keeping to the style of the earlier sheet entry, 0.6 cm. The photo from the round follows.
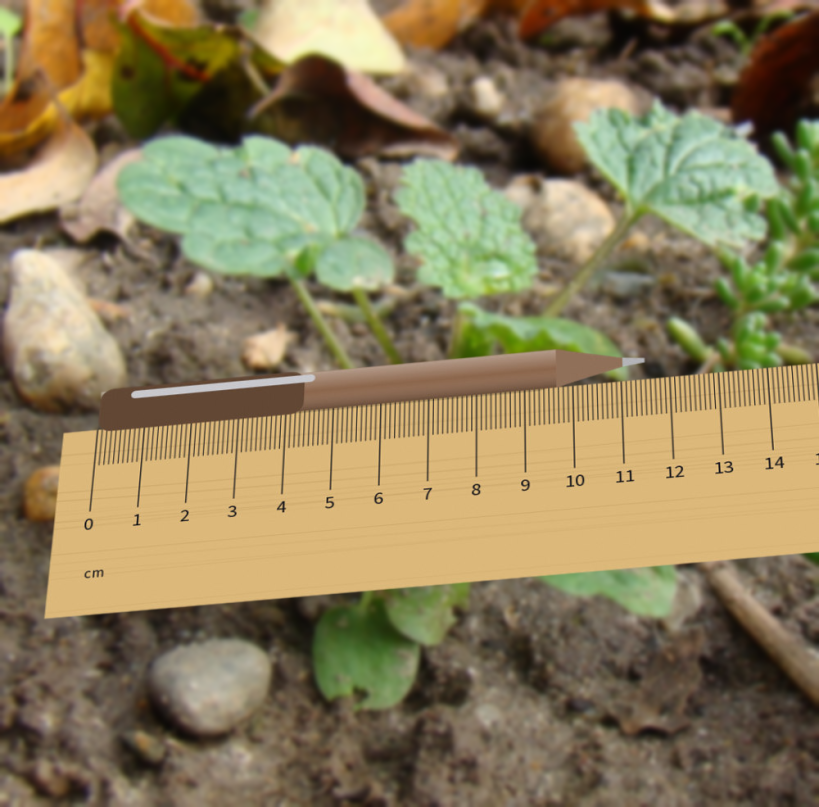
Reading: 11.5 cm
